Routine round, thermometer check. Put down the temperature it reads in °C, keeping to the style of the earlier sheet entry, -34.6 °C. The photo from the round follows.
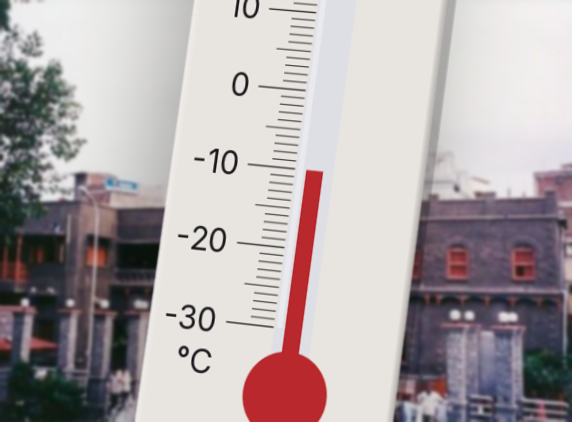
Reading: -10 °C
